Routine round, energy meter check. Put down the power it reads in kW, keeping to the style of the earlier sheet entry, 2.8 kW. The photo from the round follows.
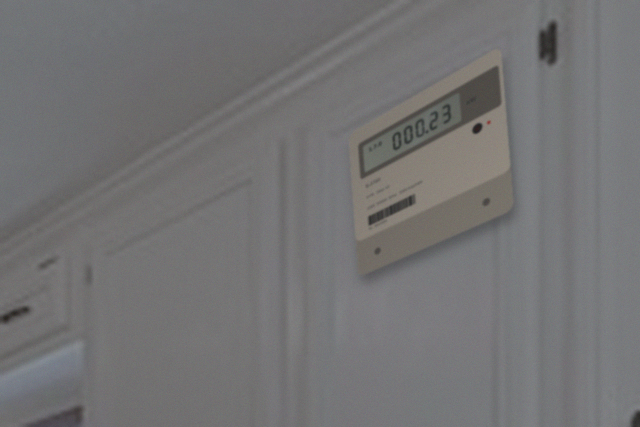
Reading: 0.23 kW
